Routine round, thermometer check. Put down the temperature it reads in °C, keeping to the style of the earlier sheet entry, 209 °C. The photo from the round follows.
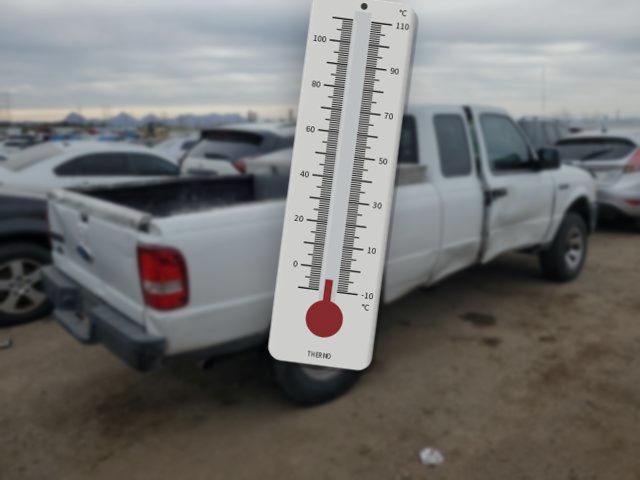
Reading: -5 °C
